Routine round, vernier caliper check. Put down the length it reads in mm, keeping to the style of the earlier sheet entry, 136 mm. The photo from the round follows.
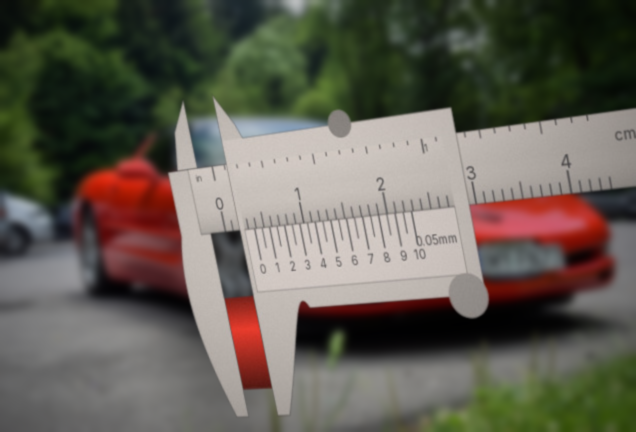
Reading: 3.8 mm
